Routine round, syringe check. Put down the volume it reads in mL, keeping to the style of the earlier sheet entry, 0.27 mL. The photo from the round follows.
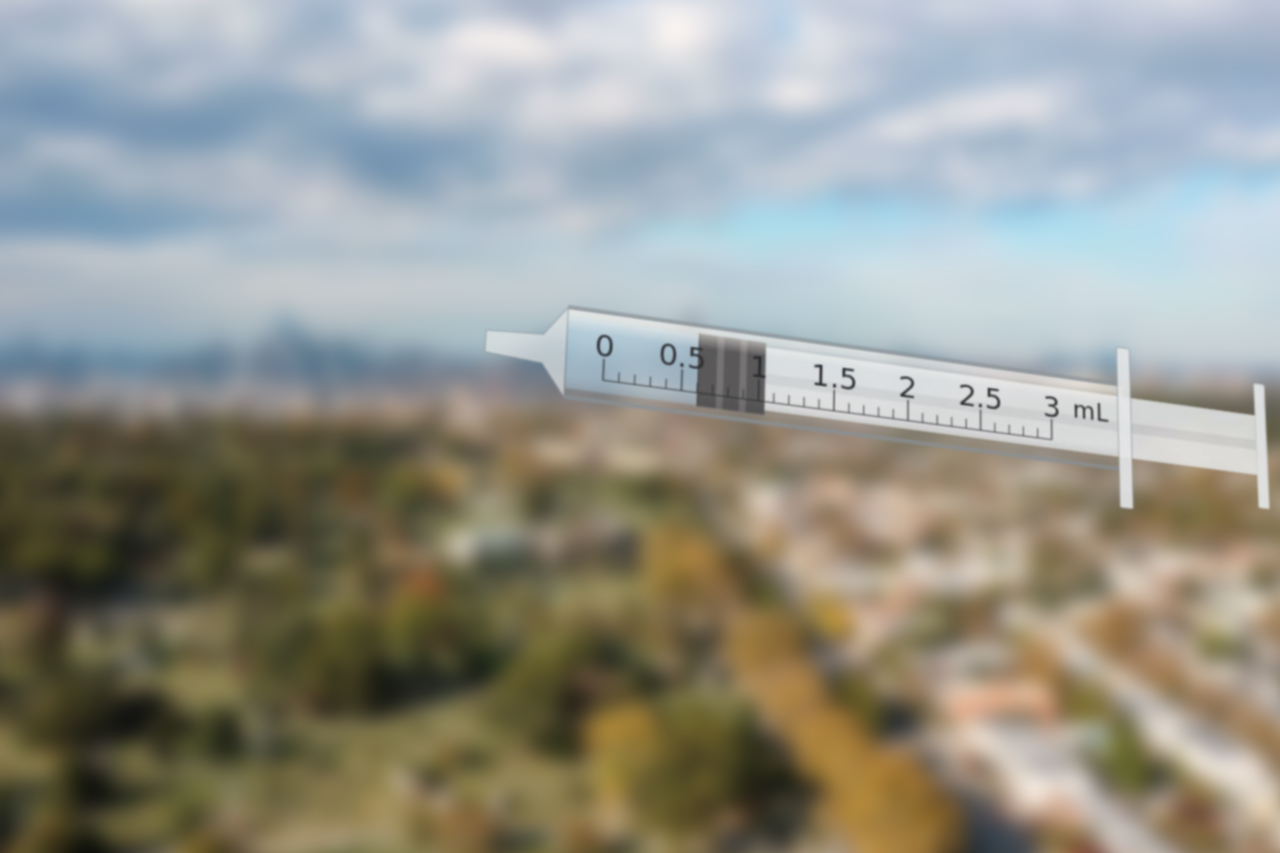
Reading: 0.6 mL
